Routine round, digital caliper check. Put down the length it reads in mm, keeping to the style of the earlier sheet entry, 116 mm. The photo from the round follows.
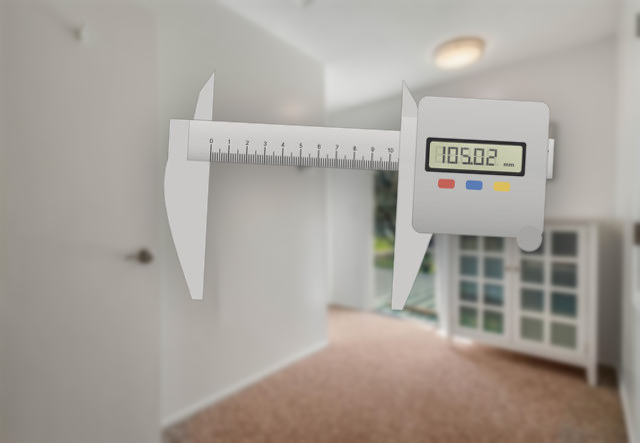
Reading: 105.02 mm
